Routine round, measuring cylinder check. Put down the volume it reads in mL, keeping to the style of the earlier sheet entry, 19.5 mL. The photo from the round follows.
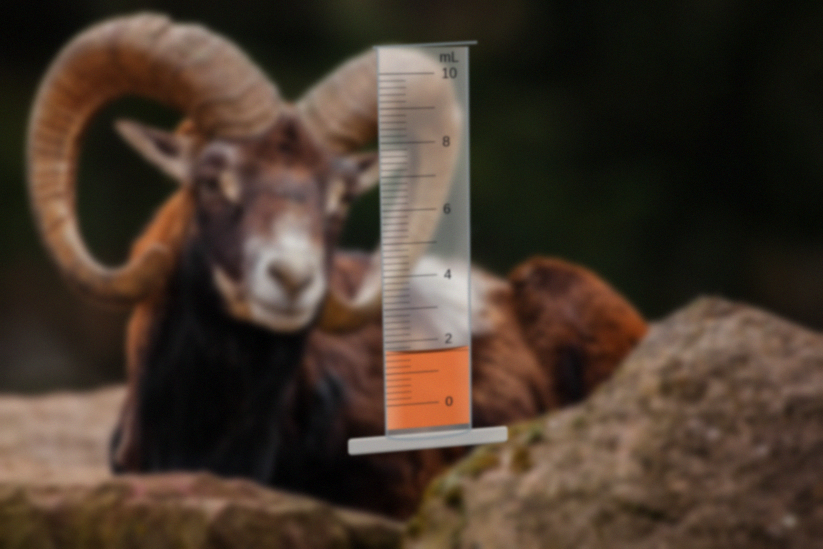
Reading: 1.6 mL
